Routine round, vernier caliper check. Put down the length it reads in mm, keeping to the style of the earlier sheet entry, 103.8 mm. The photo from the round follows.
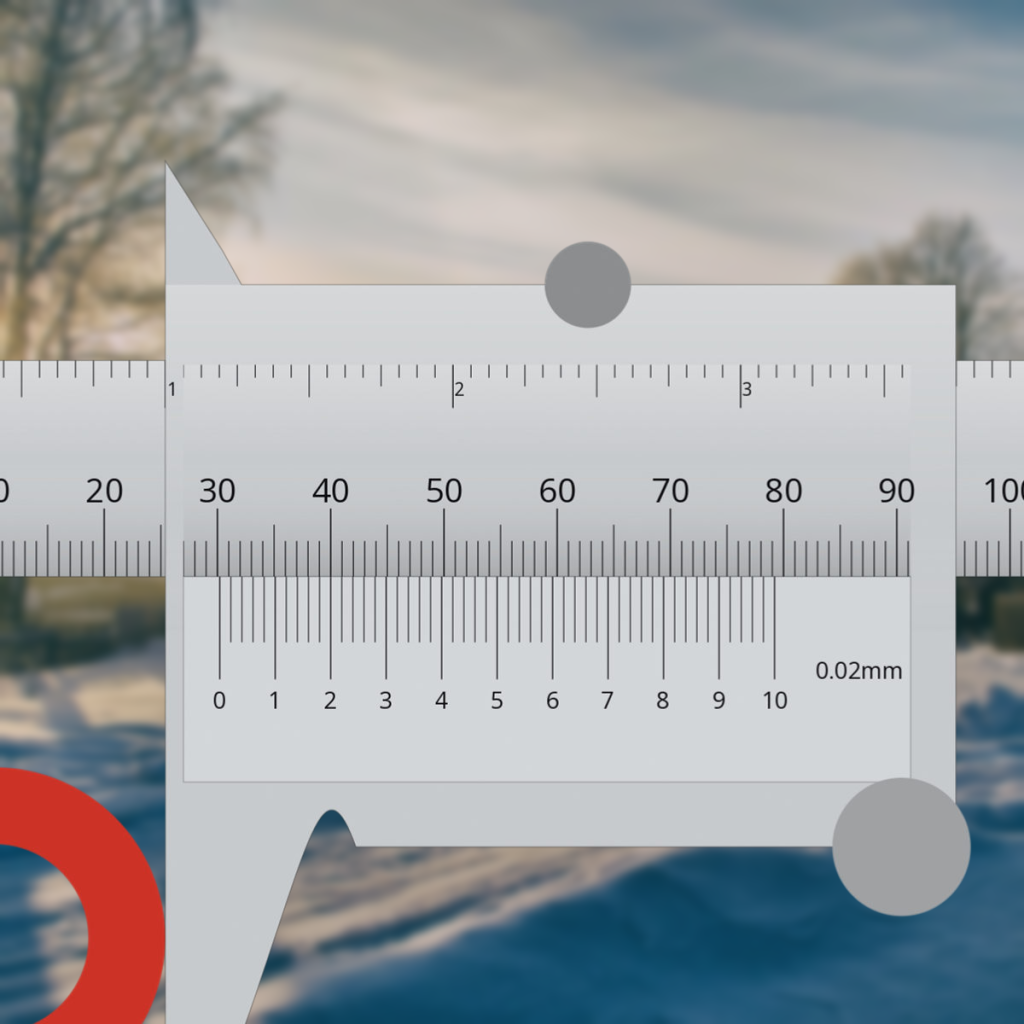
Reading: 30.2 mm
